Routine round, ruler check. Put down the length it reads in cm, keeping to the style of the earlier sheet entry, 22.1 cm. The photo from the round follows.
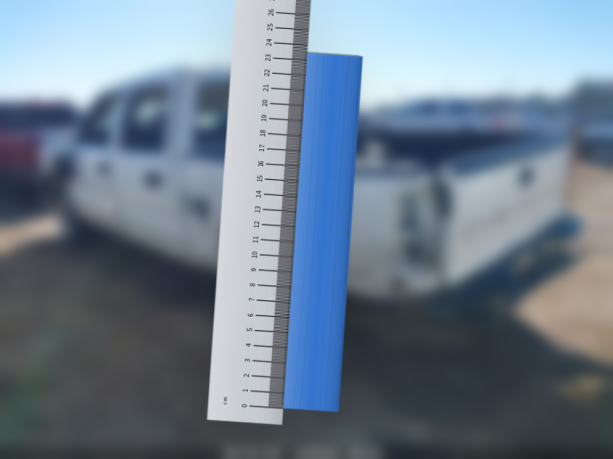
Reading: 23.5 cm
